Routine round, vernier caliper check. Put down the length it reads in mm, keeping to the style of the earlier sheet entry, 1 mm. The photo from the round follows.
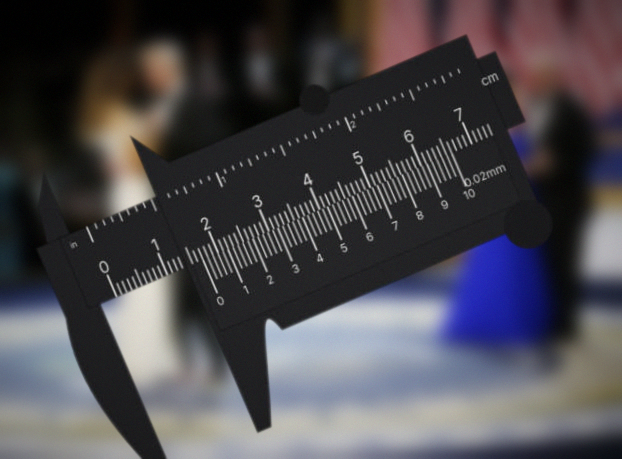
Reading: 17.0 mm
